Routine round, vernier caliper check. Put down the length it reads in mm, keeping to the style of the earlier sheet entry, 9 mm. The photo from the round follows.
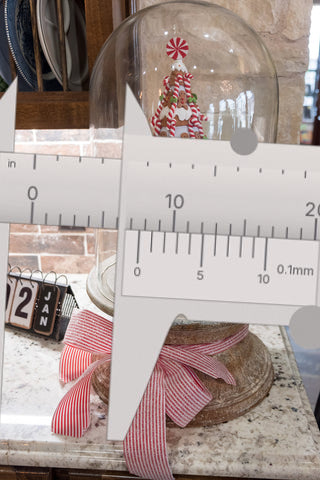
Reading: 7.6 mm
